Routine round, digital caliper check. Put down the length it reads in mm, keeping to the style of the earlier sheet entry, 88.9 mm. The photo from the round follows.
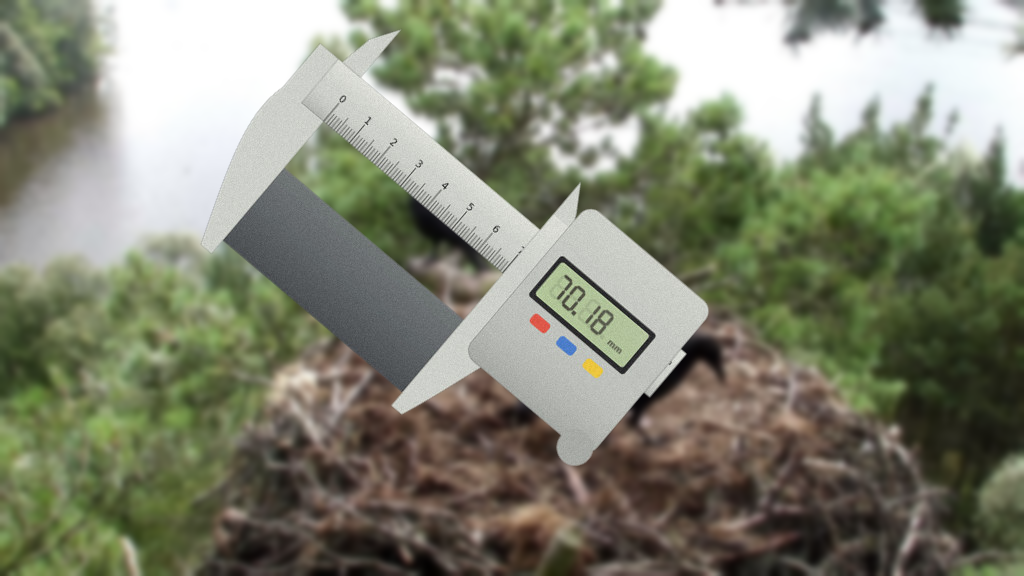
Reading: 70.18 mm
